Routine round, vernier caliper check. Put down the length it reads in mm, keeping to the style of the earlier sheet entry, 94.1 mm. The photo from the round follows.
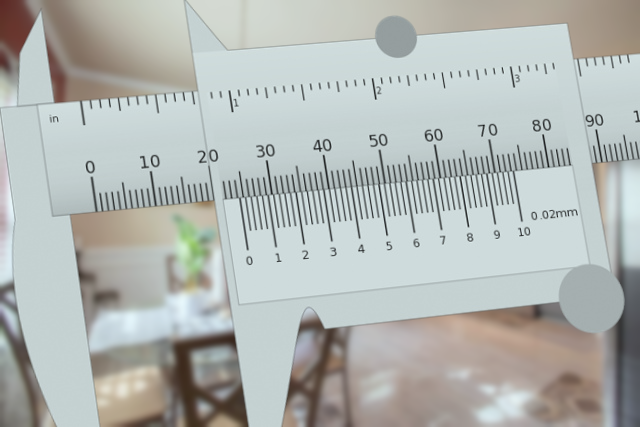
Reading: 24.4 mm
